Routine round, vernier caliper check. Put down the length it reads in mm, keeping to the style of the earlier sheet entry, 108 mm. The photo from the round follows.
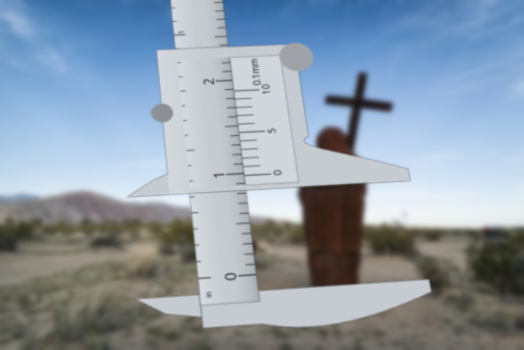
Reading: 9.8 mm
